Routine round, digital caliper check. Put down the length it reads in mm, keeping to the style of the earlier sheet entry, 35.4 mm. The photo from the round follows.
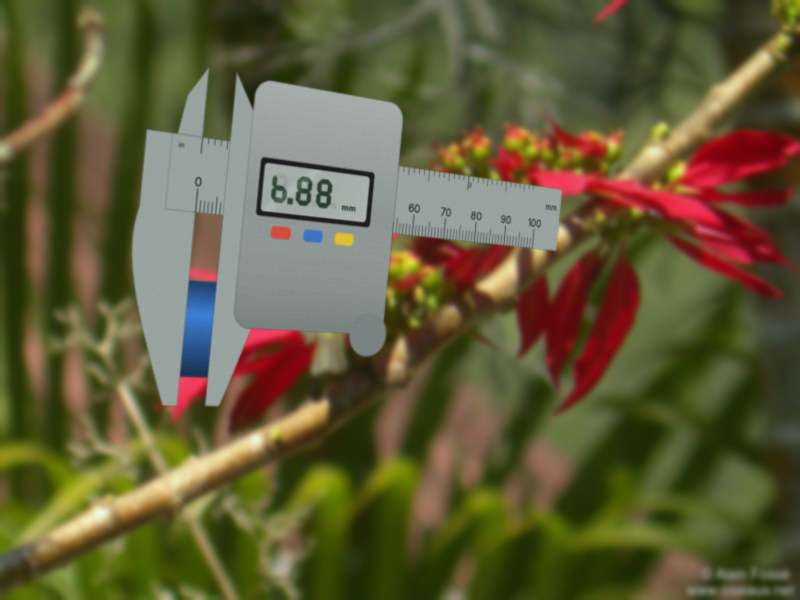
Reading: 6.88 mm
